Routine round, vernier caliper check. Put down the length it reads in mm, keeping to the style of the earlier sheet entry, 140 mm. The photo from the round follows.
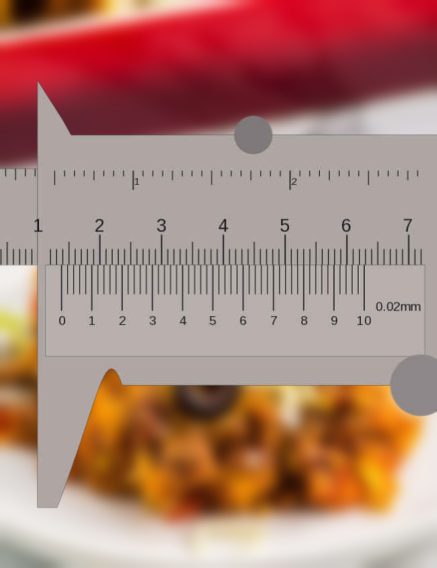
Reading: 13.8 mm
